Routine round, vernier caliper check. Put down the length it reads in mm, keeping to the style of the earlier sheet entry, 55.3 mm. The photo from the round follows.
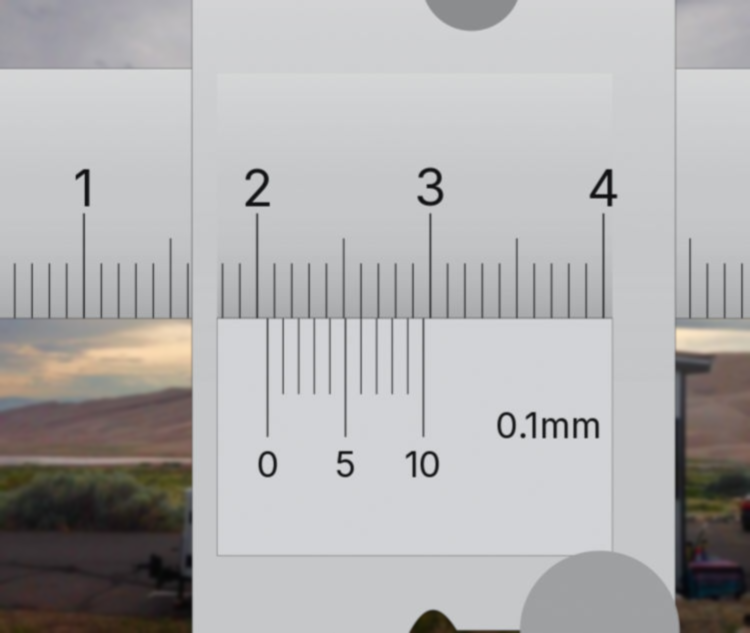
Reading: 20.6 mm
